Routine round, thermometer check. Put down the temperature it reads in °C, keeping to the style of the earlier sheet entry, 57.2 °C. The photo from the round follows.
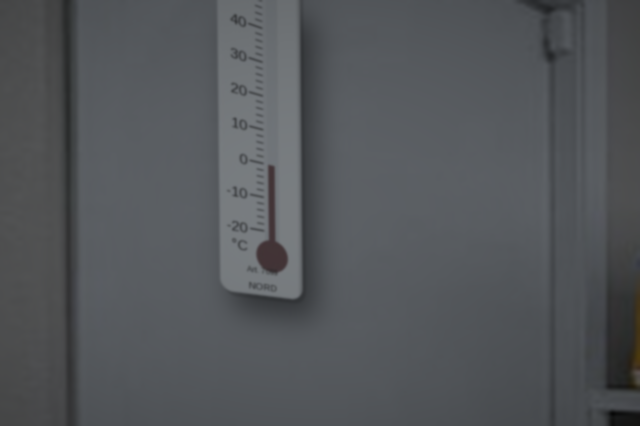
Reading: 0 °C
